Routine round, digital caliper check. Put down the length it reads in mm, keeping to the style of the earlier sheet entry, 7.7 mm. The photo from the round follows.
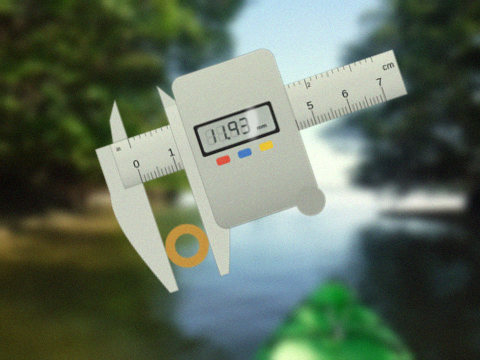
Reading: 11.93 mm
